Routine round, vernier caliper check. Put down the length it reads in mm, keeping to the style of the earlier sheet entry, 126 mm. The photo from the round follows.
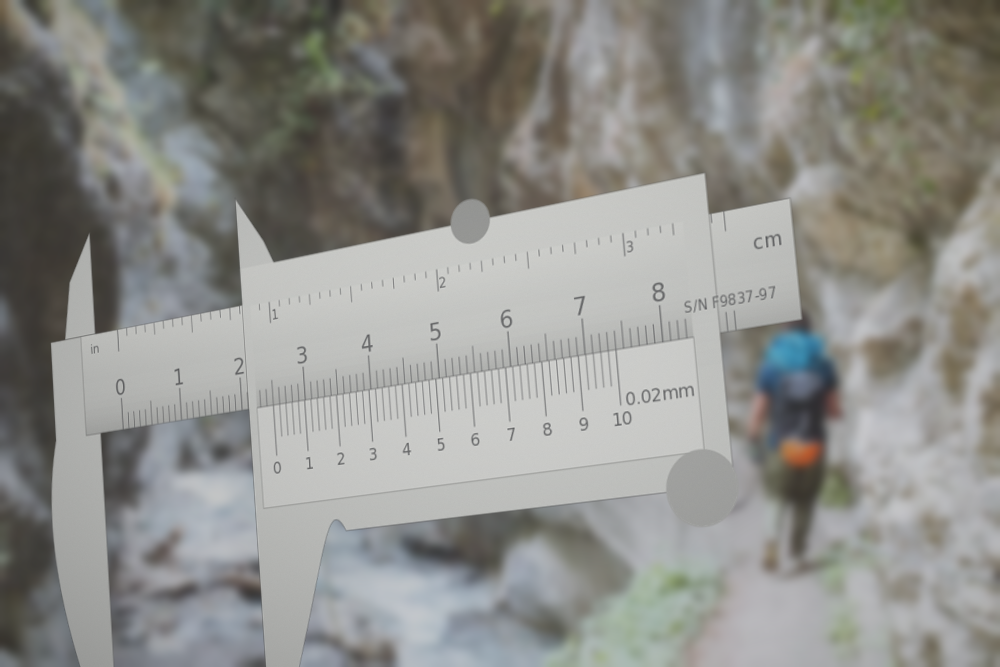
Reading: 25.0 mm
